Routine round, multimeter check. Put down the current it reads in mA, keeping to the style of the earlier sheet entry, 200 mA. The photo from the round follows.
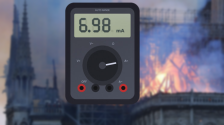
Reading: 6.98 mA
